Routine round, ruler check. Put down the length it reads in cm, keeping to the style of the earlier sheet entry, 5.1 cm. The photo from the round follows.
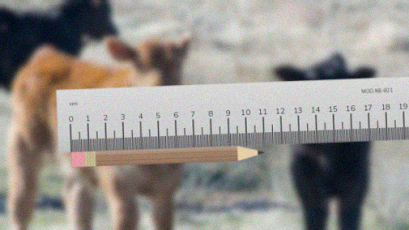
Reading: 11 cm
